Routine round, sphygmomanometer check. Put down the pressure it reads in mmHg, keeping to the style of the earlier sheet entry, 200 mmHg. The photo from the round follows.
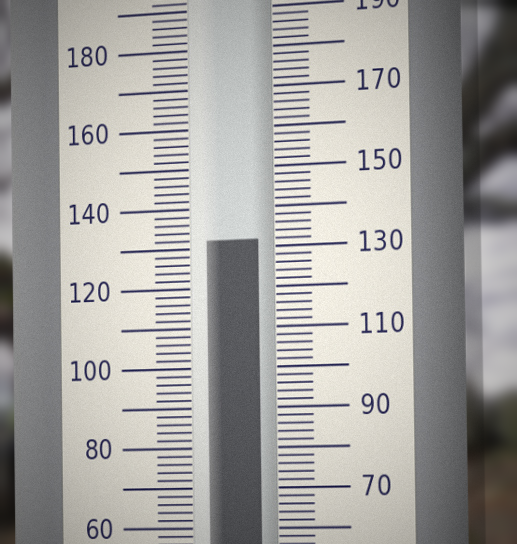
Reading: 132 mmHg
